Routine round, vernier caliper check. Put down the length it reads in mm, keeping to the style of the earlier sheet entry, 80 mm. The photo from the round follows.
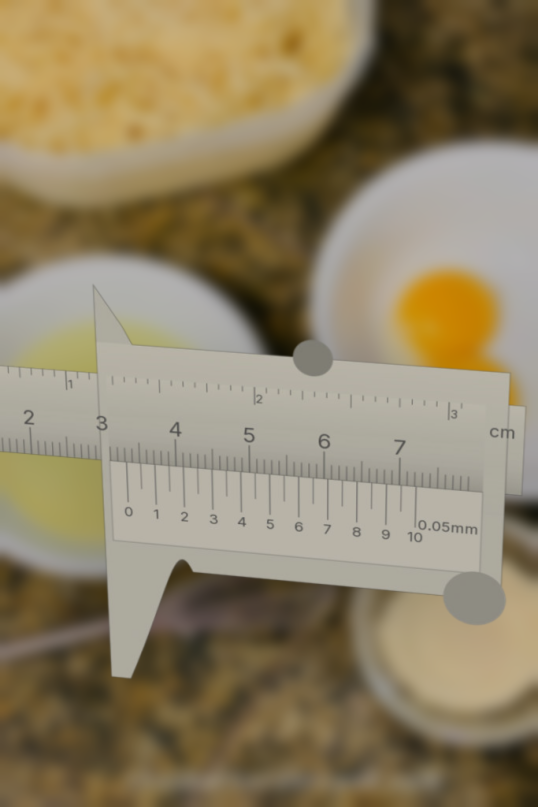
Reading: 33.2 mm
